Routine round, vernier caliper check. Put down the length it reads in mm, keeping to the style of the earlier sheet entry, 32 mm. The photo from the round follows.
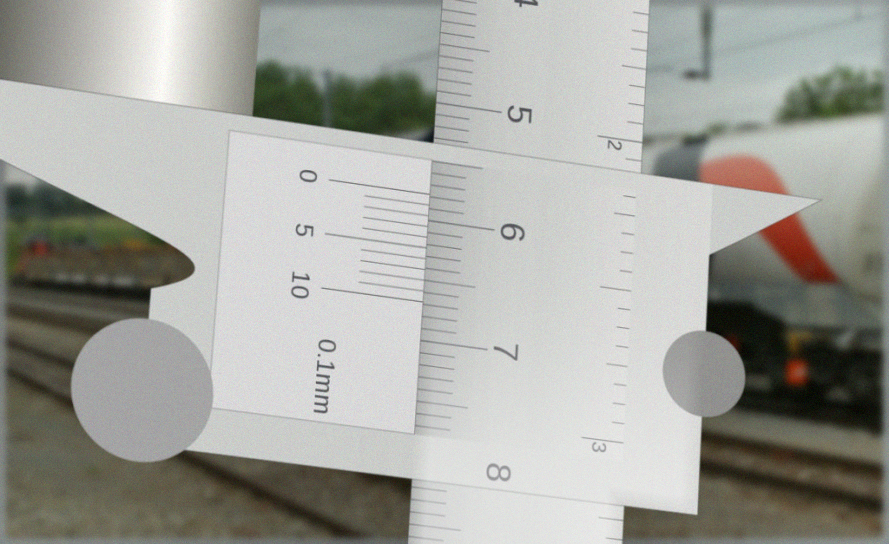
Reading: 57.8 mm
